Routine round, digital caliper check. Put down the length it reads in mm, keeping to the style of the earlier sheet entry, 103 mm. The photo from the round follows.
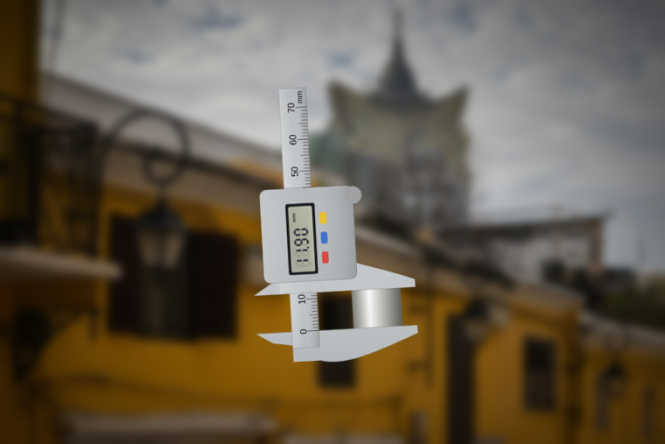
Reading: 11.90 mm
